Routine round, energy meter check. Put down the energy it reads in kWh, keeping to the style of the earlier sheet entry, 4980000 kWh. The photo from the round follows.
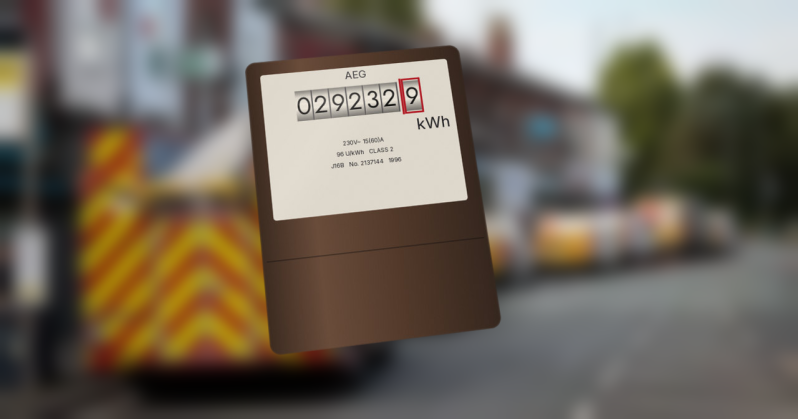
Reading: 29232.9 kWh
